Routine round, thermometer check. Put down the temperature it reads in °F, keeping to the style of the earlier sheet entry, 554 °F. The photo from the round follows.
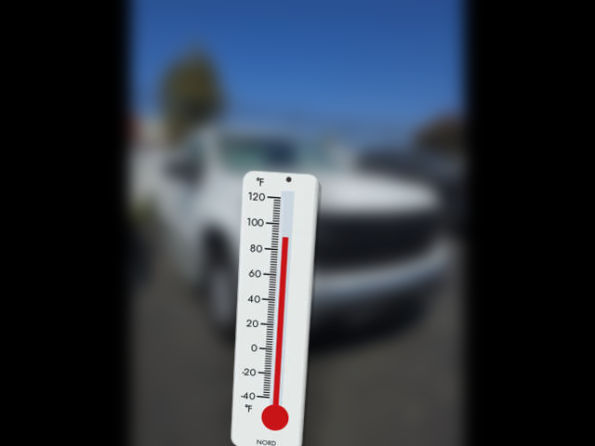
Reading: 90 °F
